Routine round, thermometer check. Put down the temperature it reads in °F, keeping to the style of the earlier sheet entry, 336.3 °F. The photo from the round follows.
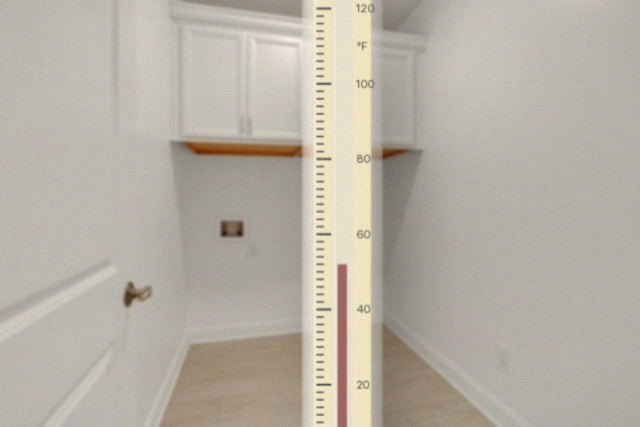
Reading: 52 °F
